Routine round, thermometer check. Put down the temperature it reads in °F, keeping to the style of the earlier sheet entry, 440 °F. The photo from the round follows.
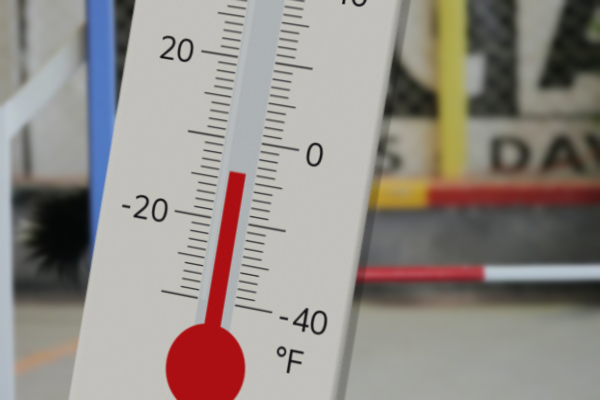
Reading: -8 °F
